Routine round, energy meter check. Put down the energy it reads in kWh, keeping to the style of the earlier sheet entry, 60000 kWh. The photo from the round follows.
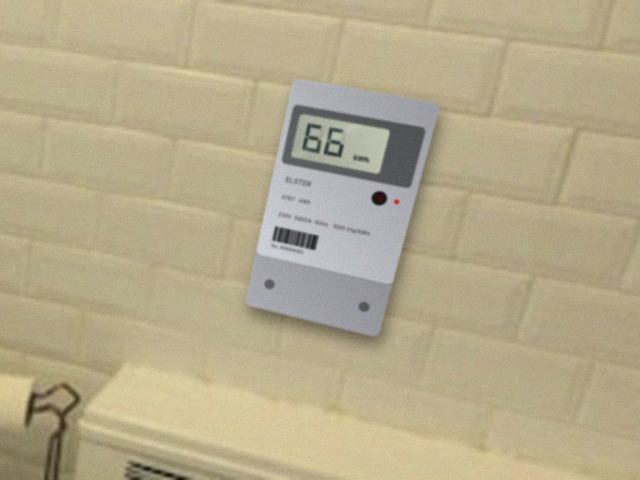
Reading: 66 kWh
